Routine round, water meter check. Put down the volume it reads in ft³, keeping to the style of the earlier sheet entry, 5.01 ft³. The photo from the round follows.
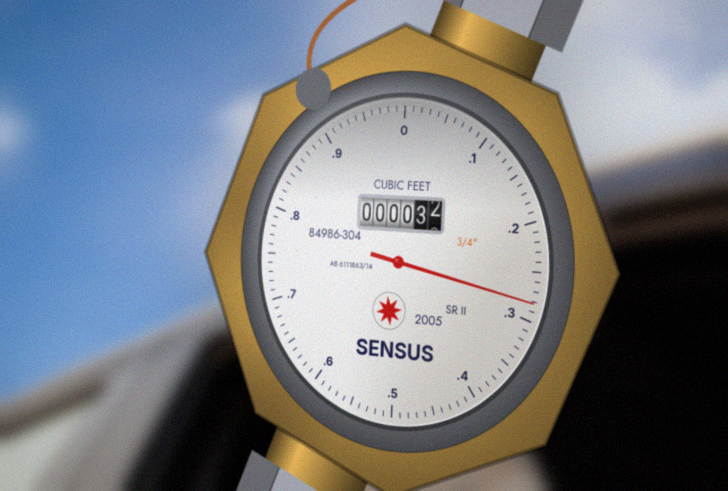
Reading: 32.28 ft³
